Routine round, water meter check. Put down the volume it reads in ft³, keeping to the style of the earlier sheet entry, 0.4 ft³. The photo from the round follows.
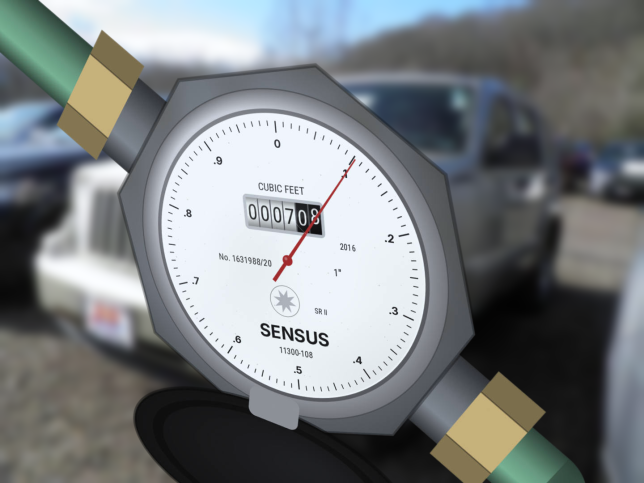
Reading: 708.10 ft³
